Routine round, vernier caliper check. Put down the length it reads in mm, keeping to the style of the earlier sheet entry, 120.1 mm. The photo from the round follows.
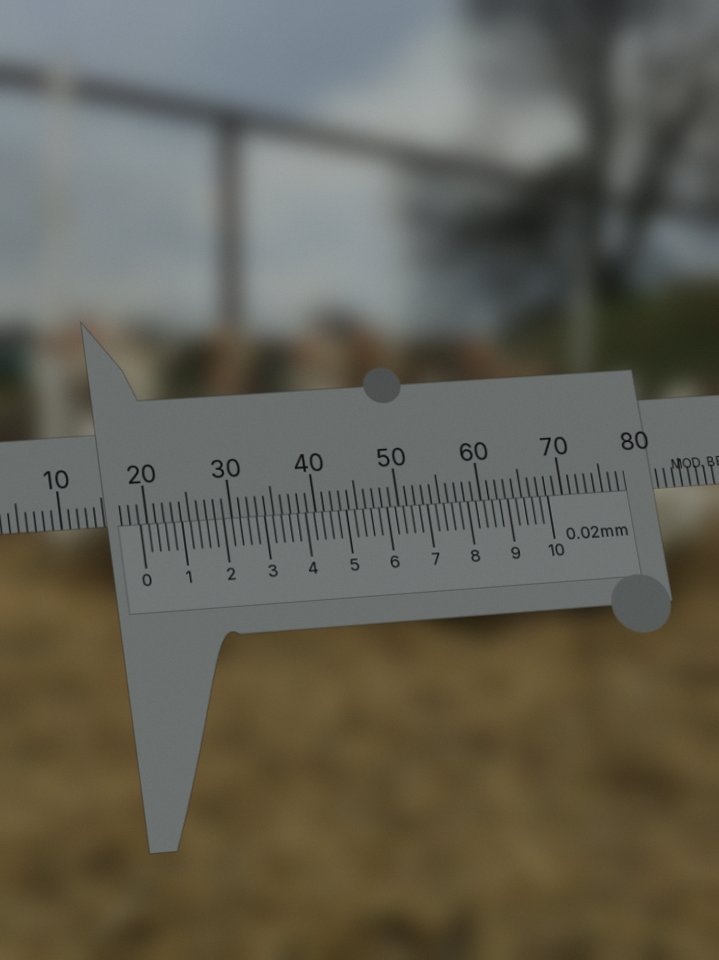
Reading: 19.2 mm
